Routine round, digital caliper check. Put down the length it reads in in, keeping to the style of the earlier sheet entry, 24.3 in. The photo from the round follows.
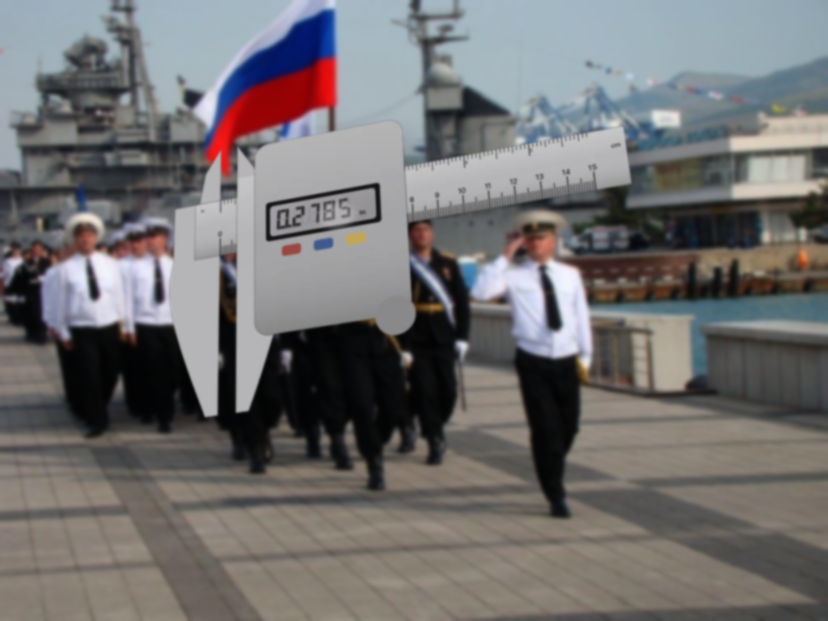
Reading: 0.2785 in
